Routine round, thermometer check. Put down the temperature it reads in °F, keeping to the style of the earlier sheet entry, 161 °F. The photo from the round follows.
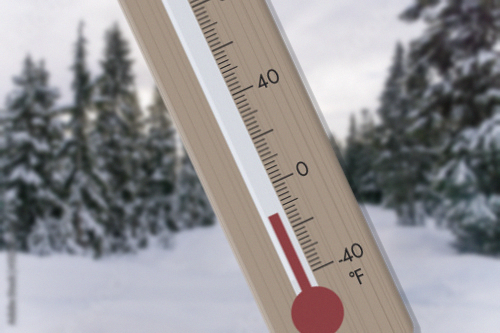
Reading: -12 °F
